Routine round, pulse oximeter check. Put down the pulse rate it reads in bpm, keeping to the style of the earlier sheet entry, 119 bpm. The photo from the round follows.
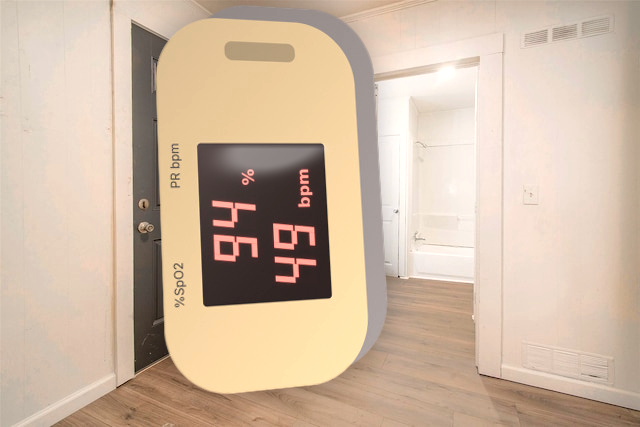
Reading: 49 bpm
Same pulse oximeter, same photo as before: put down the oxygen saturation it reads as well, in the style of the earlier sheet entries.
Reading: 94 %
